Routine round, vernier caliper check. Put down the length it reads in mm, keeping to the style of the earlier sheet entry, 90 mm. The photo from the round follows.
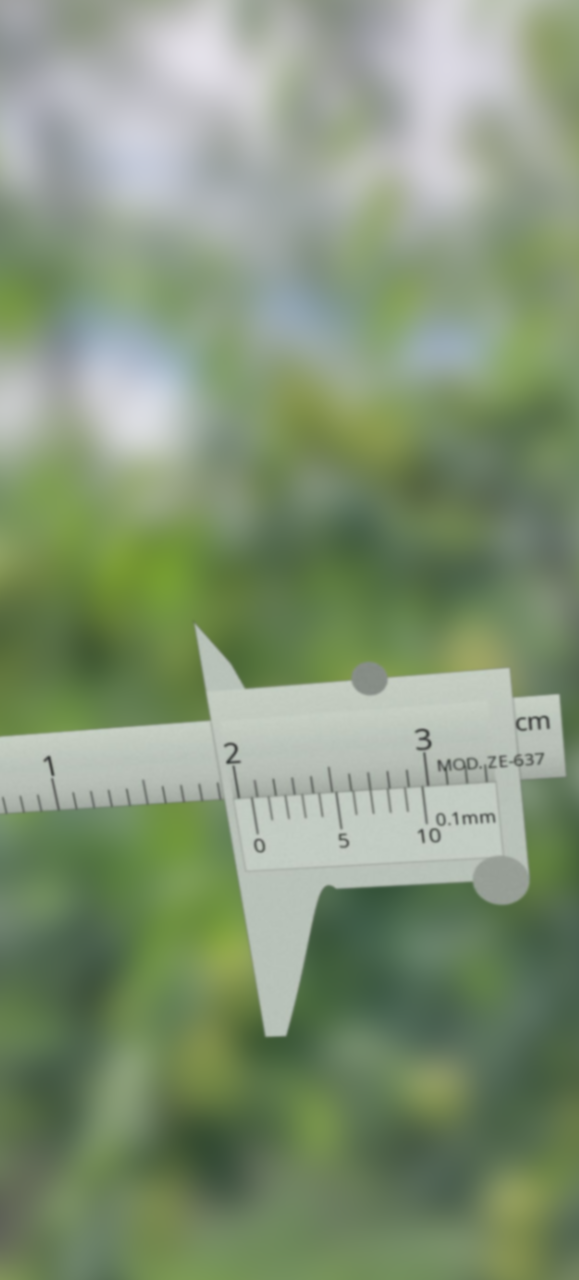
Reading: 20.7 mm
